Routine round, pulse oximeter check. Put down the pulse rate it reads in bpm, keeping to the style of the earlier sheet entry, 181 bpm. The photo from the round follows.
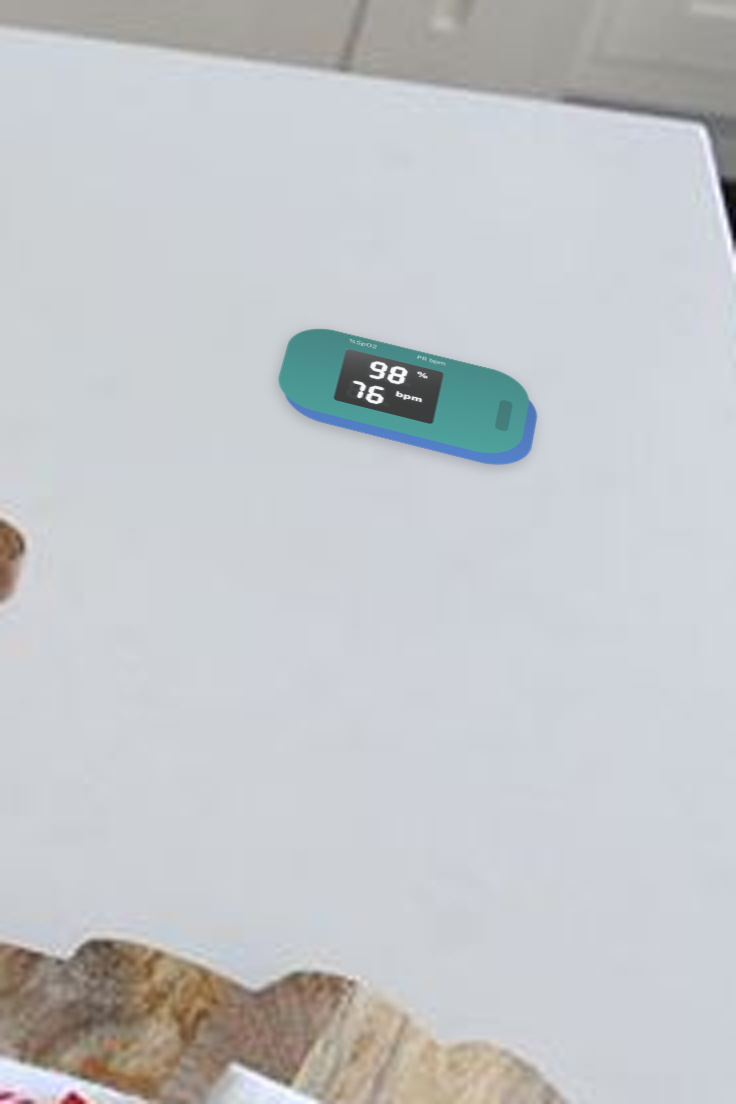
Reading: 76 bpm
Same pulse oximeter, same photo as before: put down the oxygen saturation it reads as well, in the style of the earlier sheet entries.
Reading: 98 %
